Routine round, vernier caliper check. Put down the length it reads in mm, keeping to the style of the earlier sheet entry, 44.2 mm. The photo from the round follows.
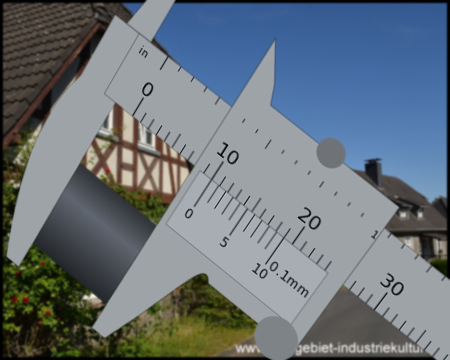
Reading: 10.0 mm
